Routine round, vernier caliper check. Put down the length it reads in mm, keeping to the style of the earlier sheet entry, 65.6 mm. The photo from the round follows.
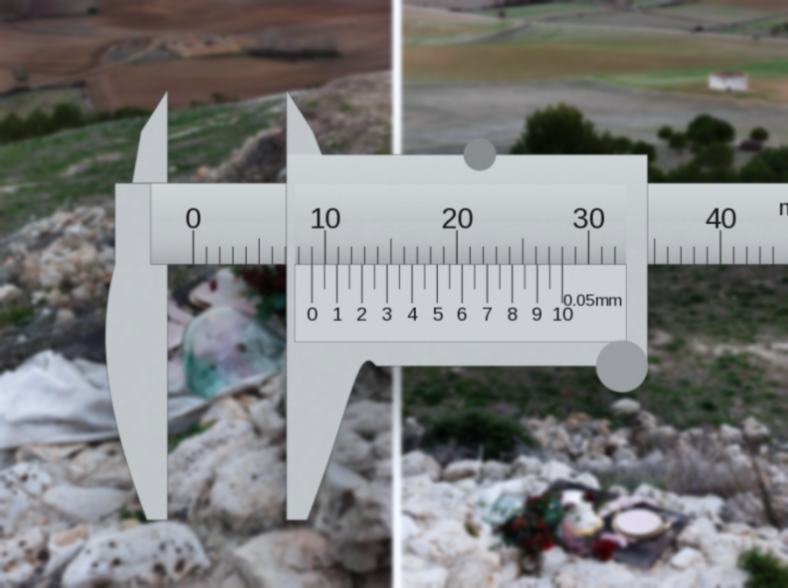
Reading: 9.0 mm
